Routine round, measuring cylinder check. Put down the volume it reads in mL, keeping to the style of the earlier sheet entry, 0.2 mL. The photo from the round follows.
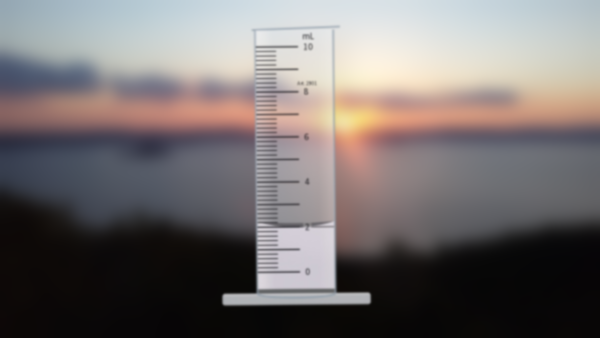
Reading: 2 mL
